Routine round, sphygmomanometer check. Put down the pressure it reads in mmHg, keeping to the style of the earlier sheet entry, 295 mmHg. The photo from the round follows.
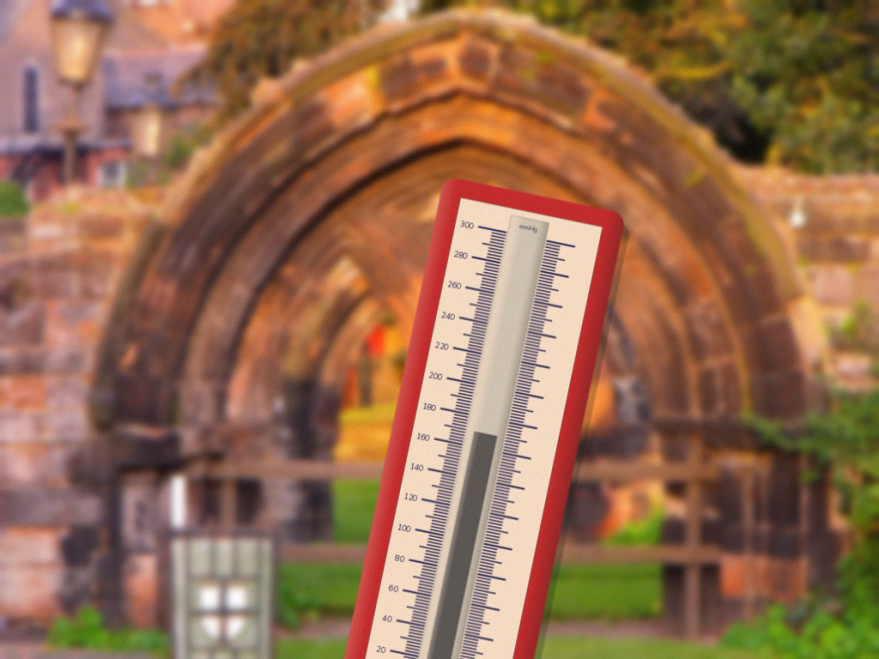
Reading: 170 mmHg
